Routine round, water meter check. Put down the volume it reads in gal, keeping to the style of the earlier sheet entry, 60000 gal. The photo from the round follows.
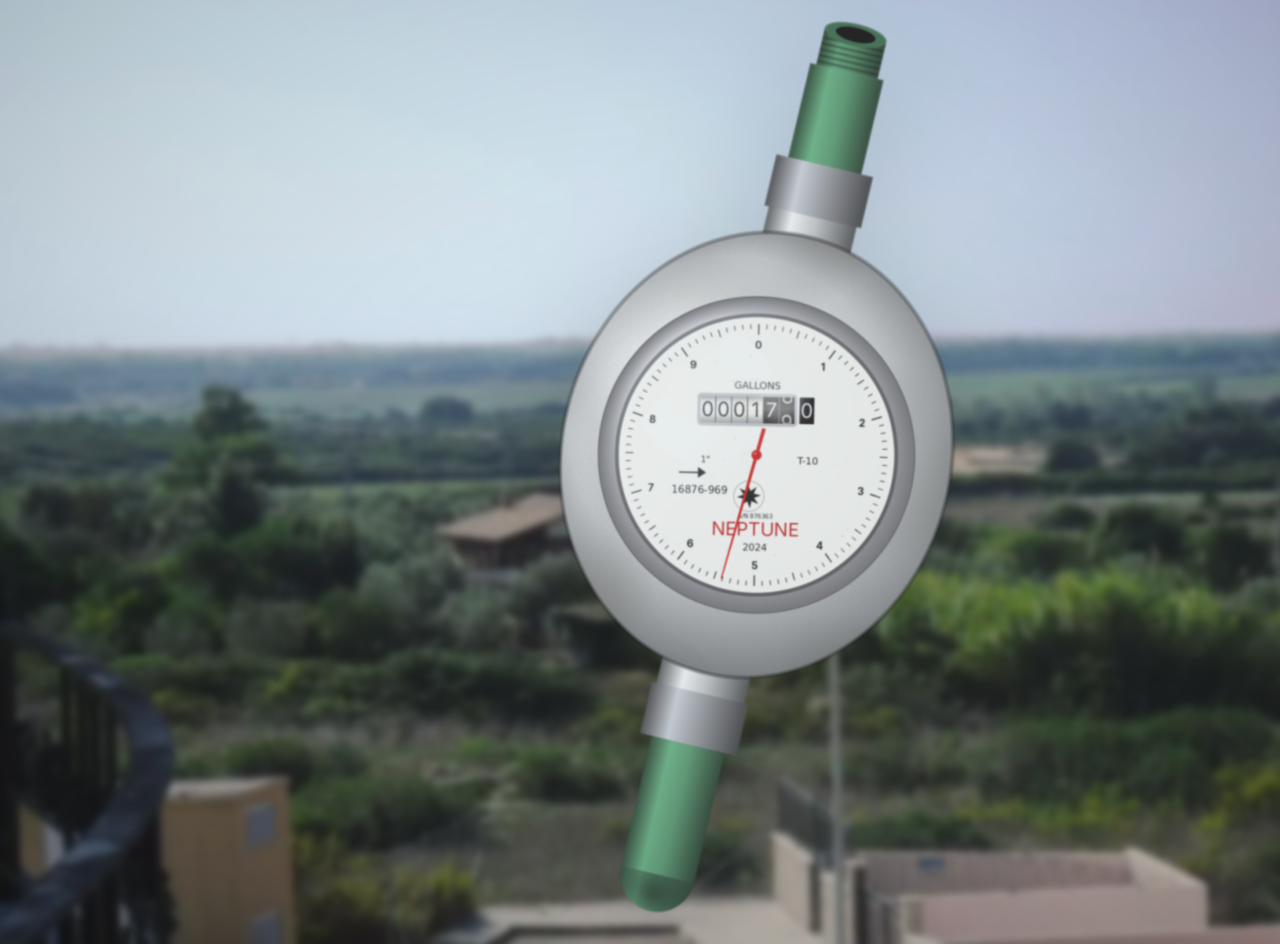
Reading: 1785.4 gal
